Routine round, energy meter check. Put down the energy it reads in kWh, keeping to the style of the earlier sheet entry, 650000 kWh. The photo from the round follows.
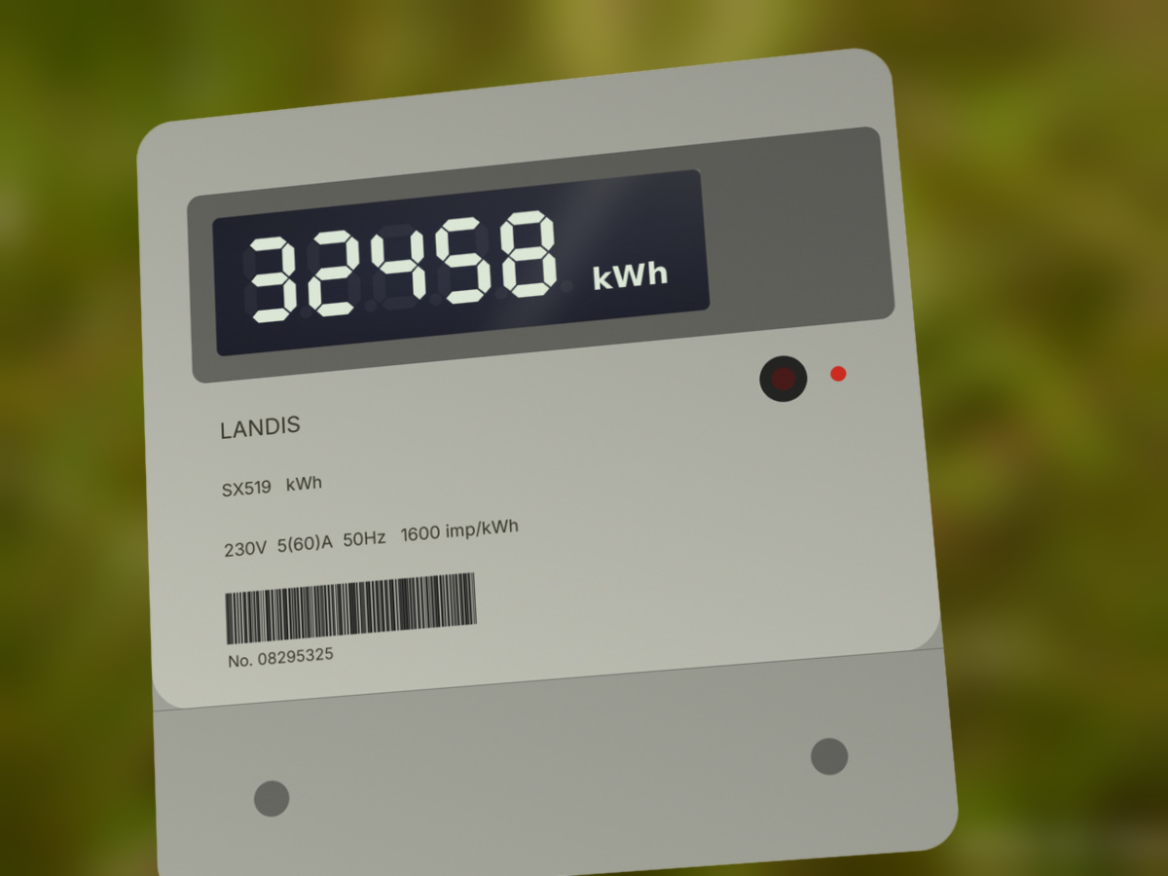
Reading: 32458 kWh
